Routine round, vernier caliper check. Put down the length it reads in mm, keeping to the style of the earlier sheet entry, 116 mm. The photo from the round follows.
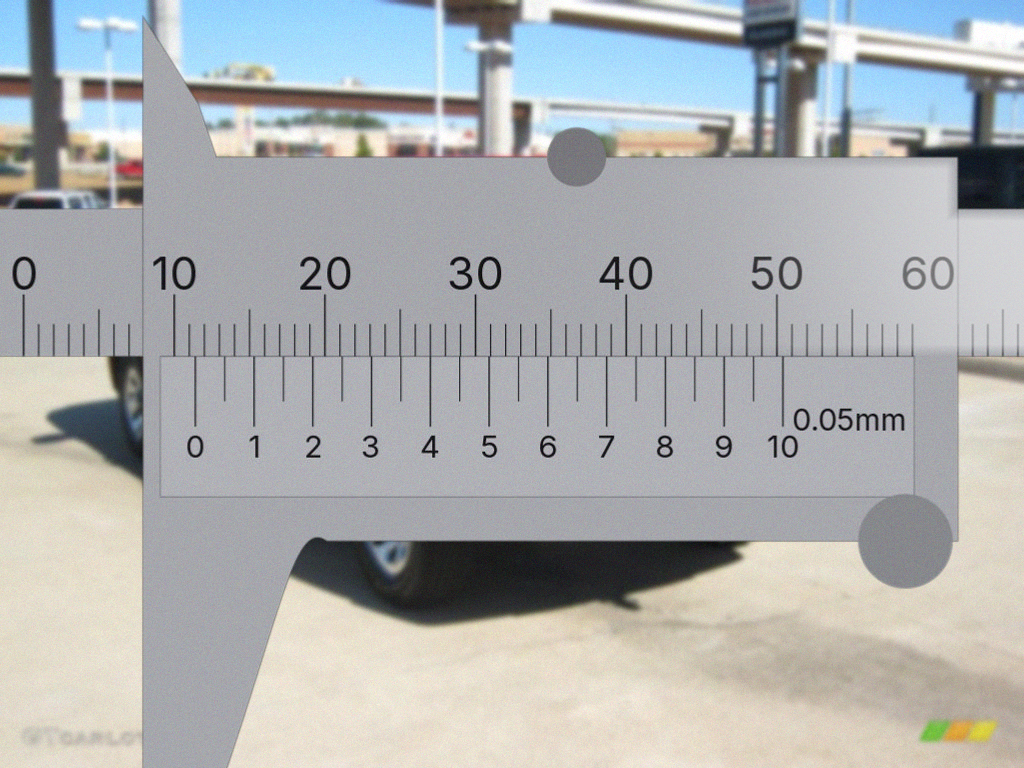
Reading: 11.4 mm
